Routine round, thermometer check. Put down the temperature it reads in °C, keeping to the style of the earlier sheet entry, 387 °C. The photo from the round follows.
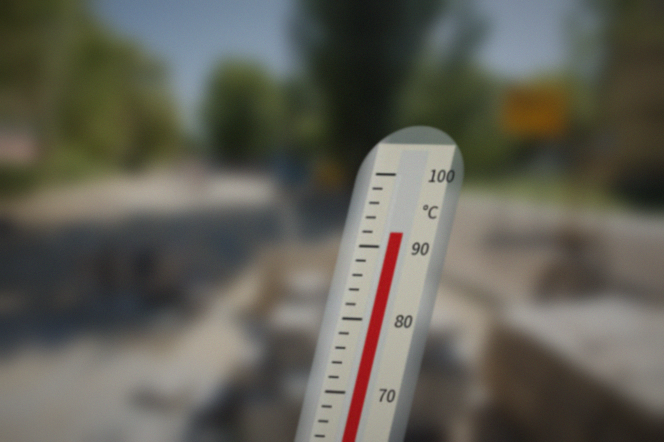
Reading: 92 °C
